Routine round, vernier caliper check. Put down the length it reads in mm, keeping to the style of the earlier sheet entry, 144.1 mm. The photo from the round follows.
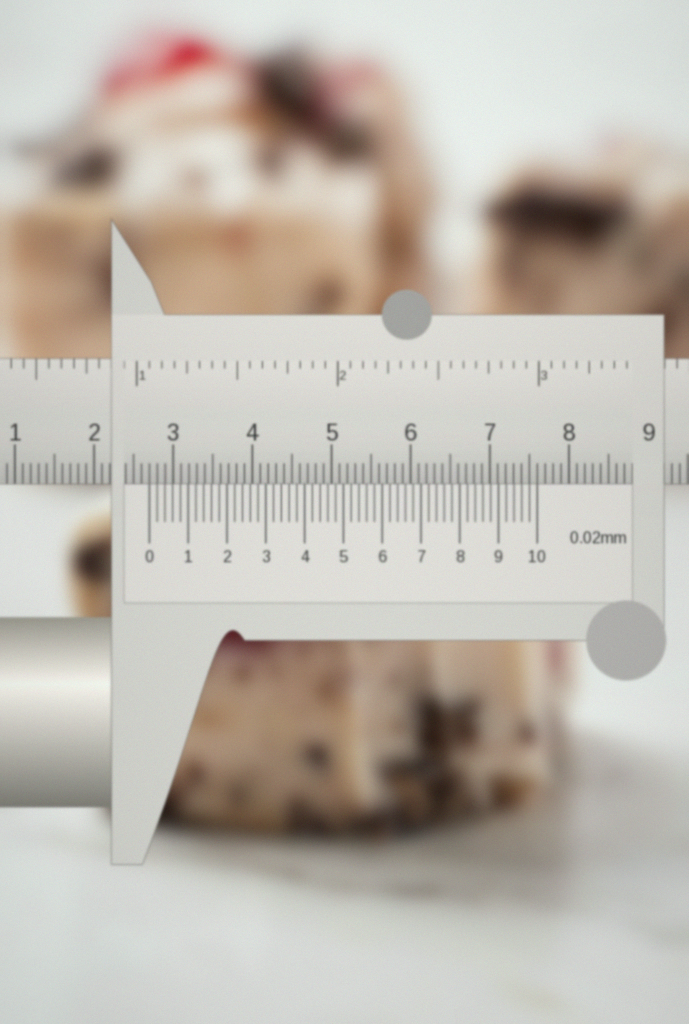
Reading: 27.0 mm
